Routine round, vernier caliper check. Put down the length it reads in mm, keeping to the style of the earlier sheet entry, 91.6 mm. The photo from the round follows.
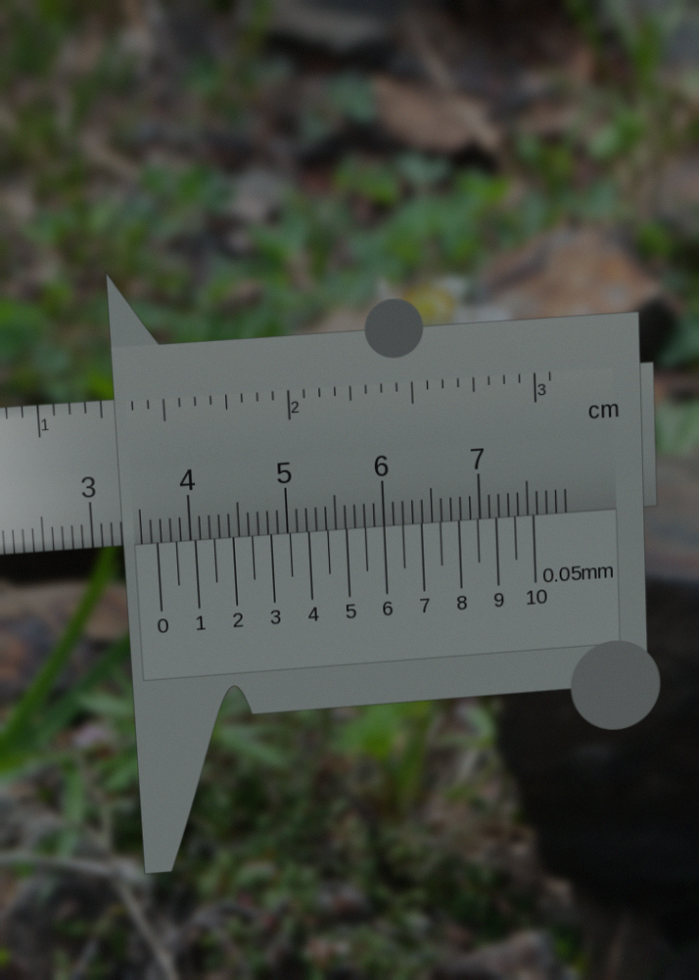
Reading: 36.6 mm
